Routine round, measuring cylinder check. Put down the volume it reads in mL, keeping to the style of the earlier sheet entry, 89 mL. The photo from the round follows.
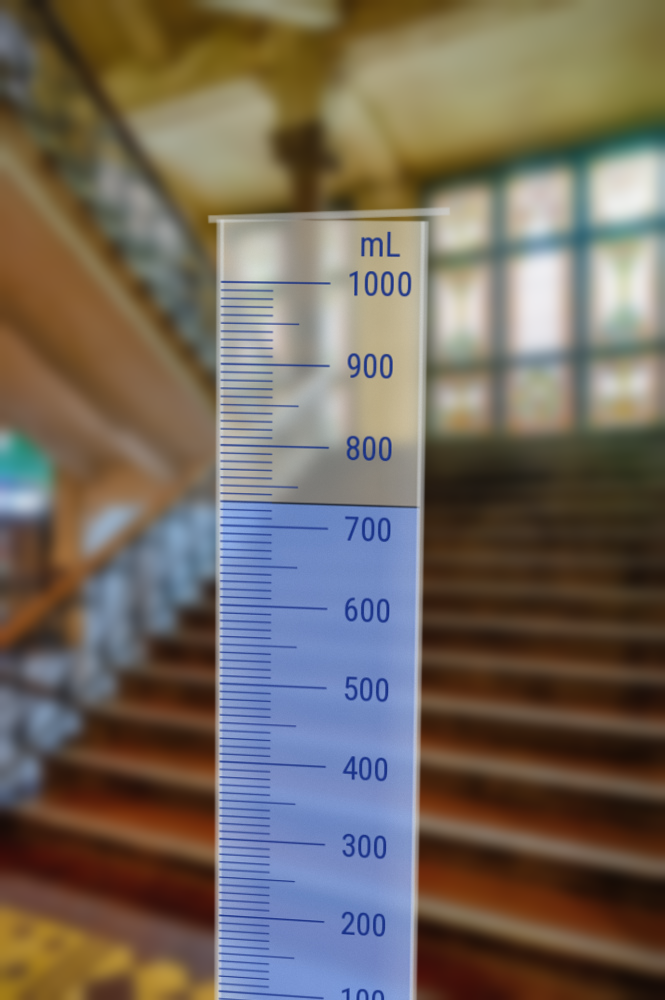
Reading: 730 mL
